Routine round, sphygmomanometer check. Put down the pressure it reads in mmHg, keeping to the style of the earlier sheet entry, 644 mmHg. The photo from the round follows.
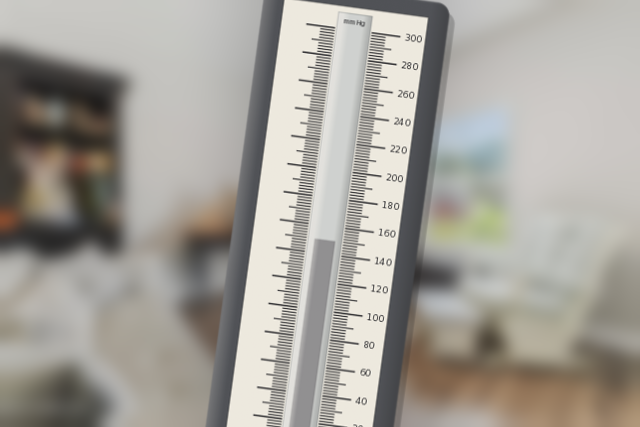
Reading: 150 mmHg
